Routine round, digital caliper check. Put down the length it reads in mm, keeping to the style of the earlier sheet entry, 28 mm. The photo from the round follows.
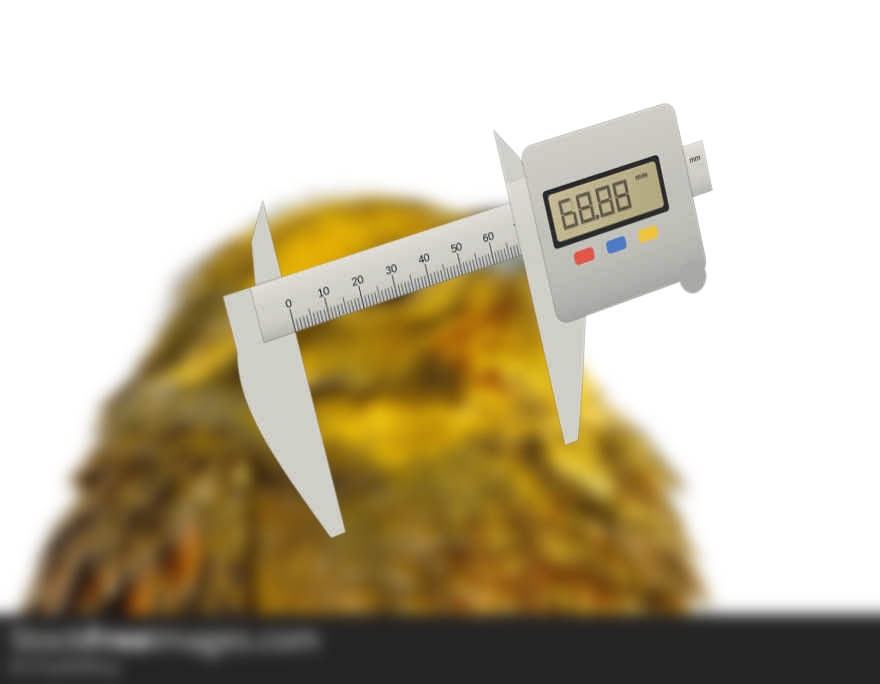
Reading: 68.88 mm
